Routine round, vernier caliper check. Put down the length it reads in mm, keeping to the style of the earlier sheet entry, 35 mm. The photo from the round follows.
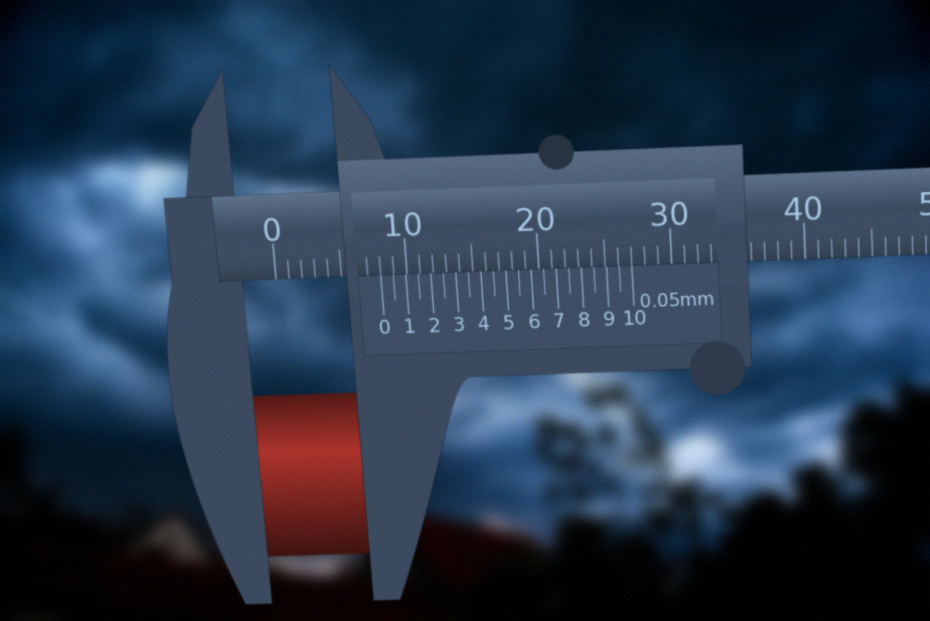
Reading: 8.0 mm
